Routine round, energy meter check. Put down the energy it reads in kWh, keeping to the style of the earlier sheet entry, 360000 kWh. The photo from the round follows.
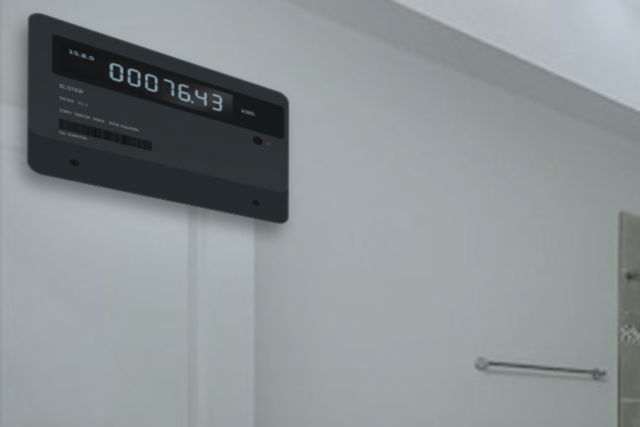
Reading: 76.43 kWh
